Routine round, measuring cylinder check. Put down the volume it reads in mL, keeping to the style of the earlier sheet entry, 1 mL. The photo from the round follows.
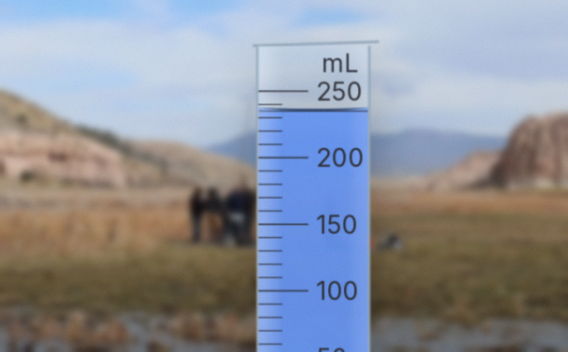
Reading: 235 mL
